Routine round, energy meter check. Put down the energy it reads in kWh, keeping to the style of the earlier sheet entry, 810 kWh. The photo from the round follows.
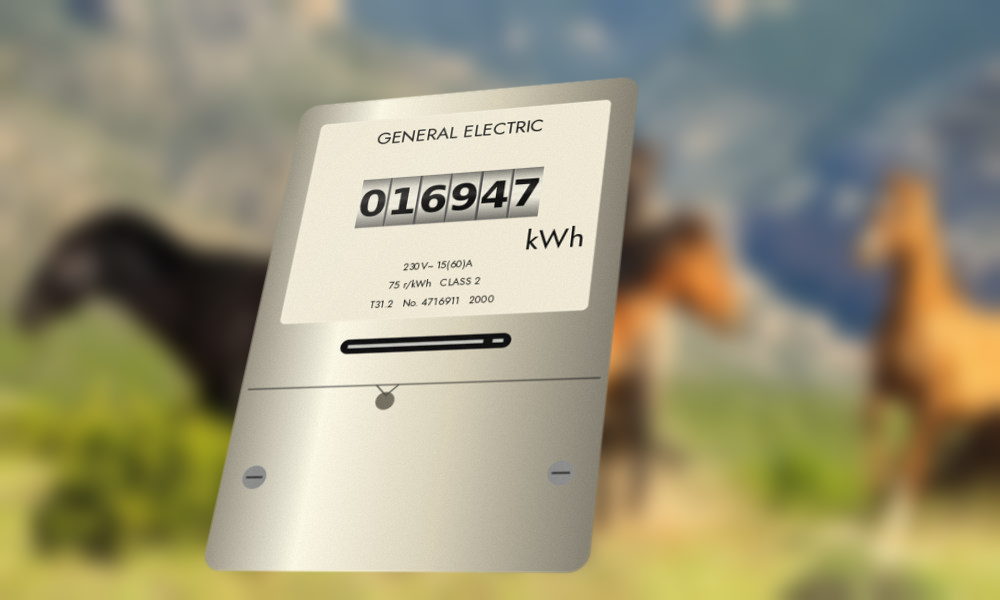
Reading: 16947 kWh
